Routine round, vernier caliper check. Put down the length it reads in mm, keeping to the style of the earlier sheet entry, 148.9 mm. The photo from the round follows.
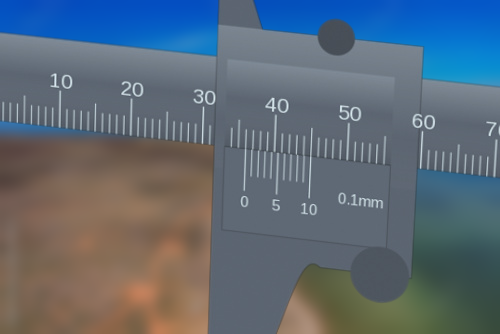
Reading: 36.0 mm
